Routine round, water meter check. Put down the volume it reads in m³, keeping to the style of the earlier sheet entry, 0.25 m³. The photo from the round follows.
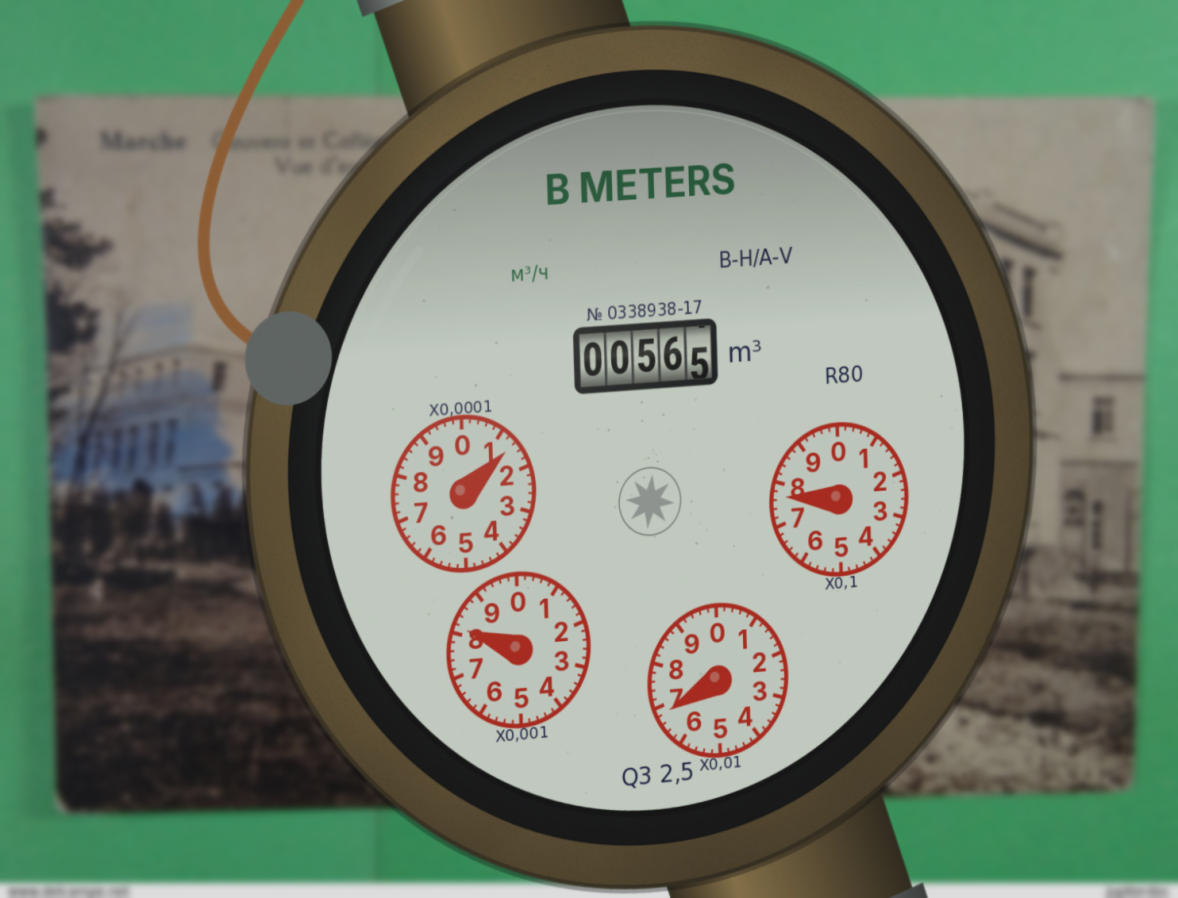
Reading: 564.7681 m³
